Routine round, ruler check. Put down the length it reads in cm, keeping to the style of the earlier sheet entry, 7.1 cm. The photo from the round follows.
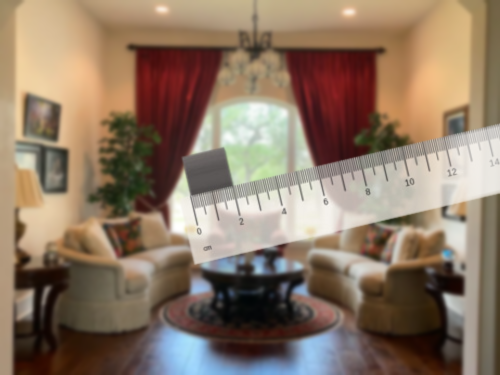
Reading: 2 cm
